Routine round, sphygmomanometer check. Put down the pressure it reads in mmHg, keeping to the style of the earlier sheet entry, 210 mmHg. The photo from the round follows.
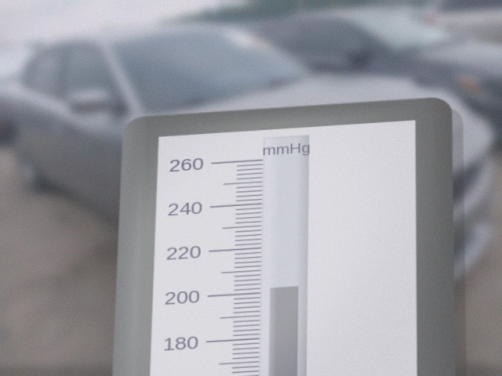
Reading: 202 mmHg
